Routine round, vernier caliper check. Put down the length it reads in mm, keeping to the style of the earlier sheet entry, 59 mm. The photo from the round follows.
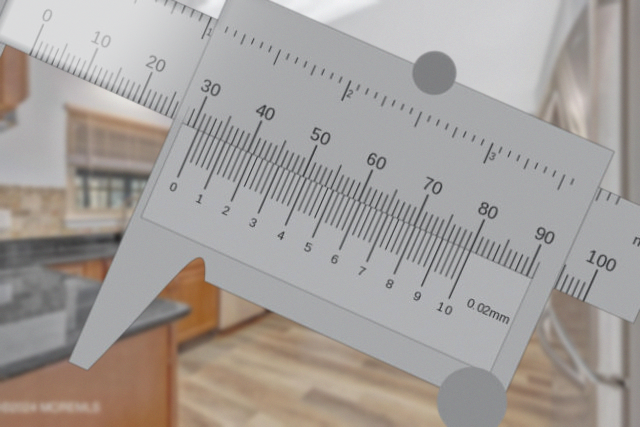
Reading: 31.0 mm
